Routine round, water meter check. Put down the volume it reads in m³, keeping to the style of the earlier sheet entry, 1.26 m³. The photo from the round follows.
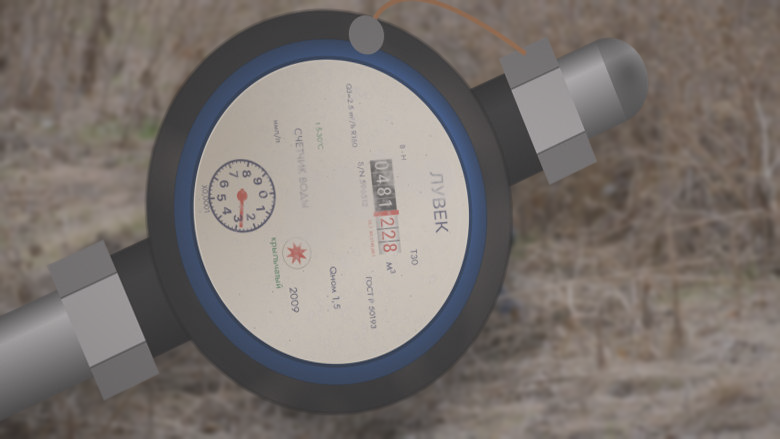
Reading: 481.2282 m³
